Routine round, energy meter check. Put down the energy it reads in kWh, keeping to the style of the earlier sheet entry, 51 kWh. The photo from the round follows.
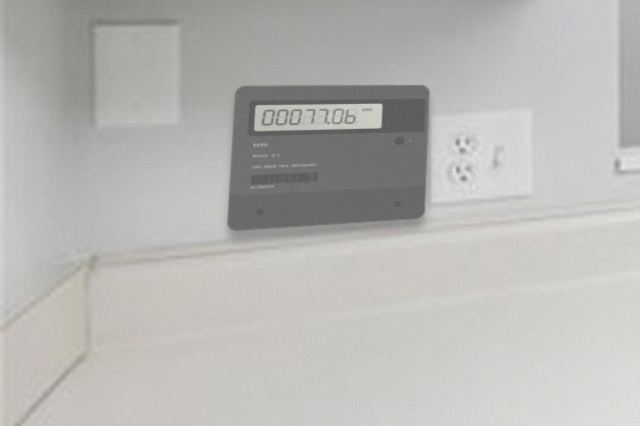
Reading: 77.06 kWh
